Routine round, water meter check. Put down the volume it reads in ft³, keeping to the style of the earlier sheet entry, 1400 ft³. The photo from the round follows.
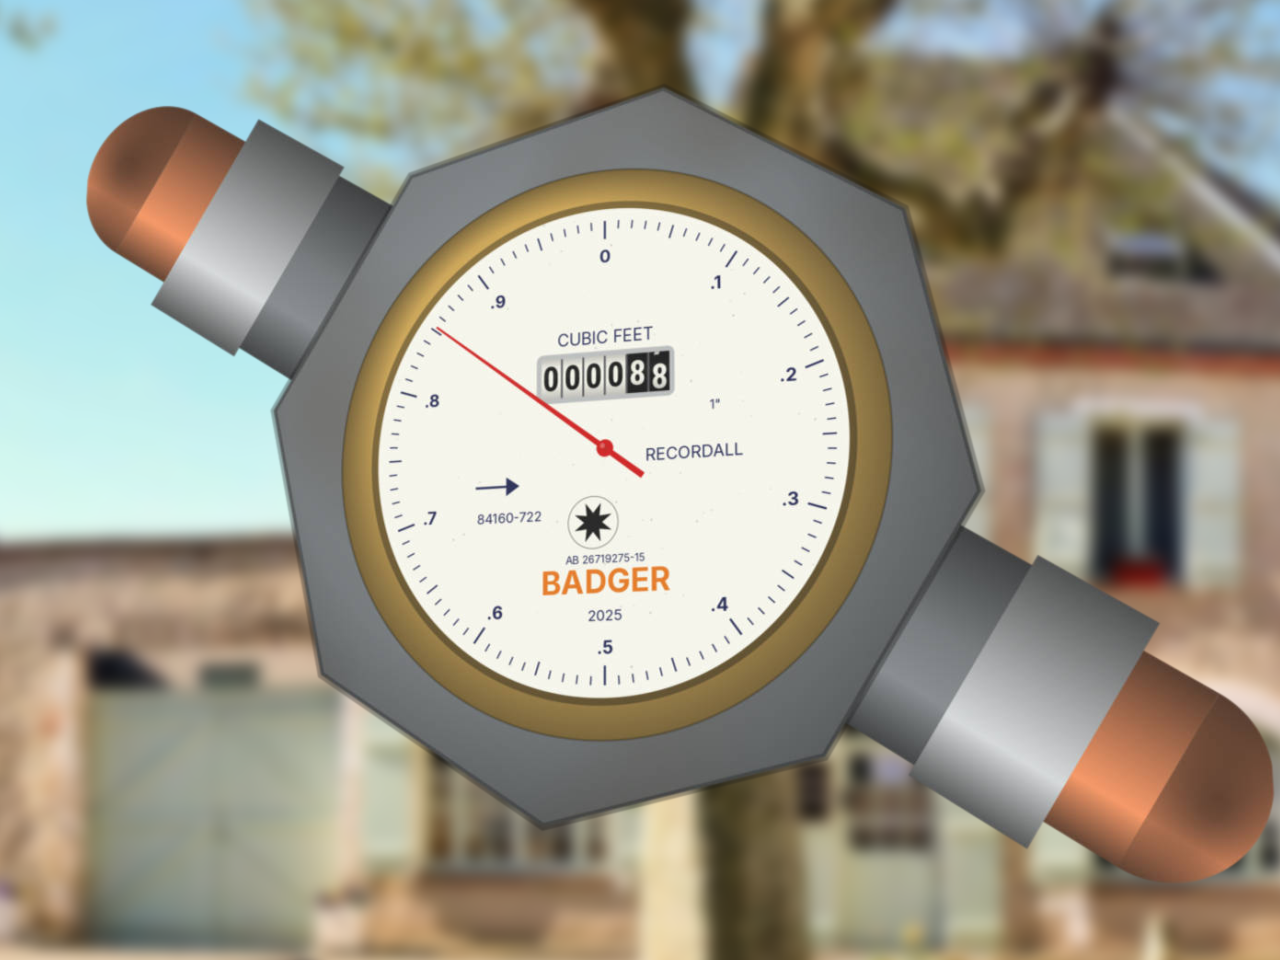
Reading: 87.85 ft³
